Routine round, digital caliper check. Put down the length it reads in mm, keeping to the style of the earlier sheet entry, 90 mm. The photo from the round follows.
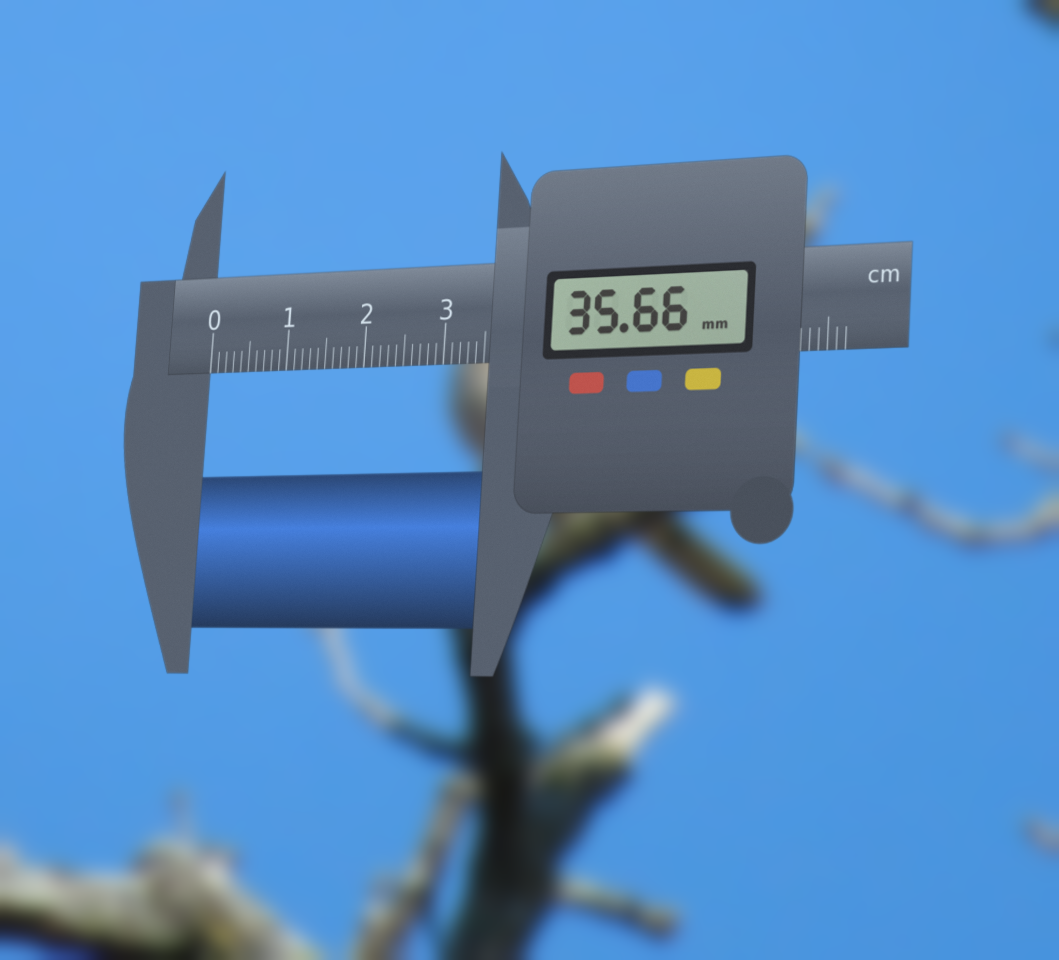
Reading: 35.66 mm
